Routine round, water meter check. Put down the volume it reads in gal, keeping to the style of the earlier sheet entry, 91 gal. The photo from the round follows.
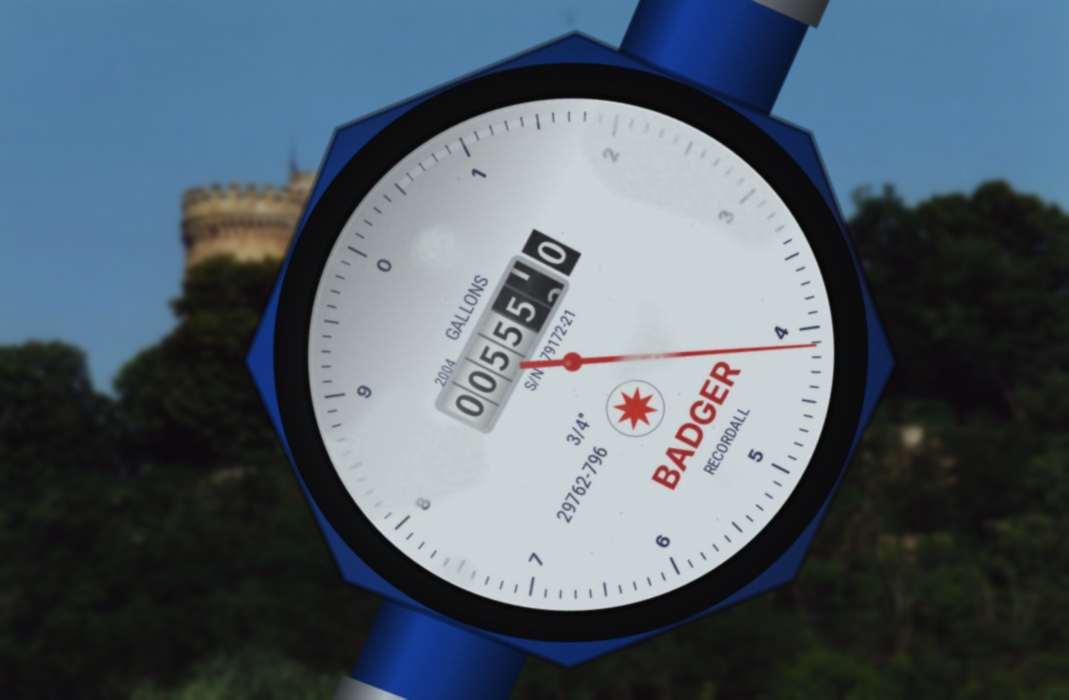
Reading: 55514.1 gal
